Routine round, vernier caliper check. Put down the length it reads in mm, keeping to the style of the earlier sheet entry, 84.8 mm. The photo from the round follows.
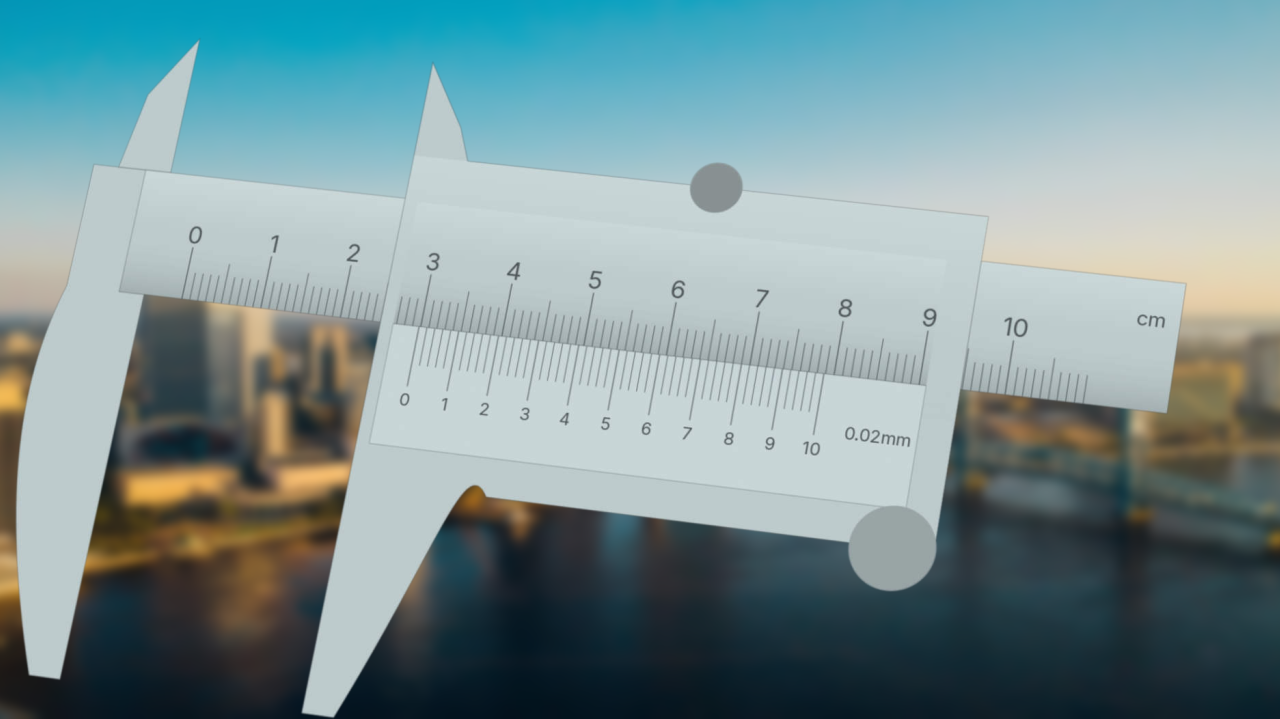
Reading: 29.8 mm
